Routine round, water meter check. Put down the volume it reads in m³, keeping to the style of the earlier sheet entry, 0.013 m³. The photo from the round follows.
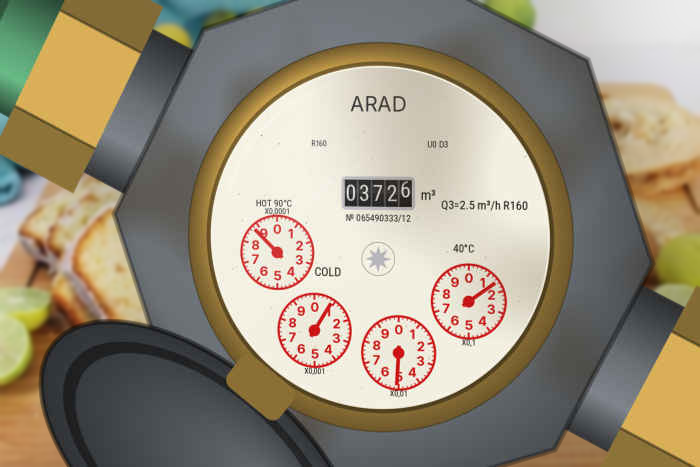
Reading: 3726.1508 m³
